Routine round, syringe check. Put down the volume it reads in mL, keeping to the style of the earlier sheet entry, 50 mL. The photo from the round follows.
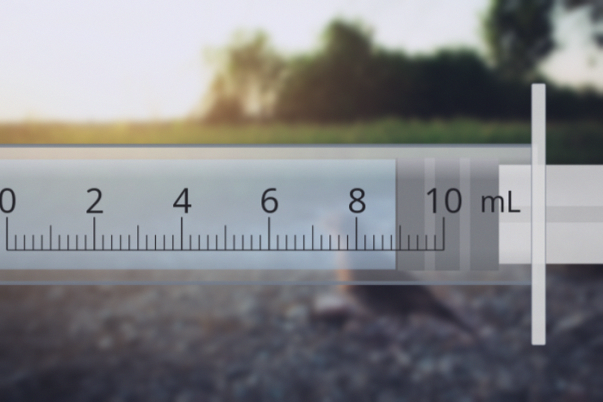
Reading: 8.9 mL
